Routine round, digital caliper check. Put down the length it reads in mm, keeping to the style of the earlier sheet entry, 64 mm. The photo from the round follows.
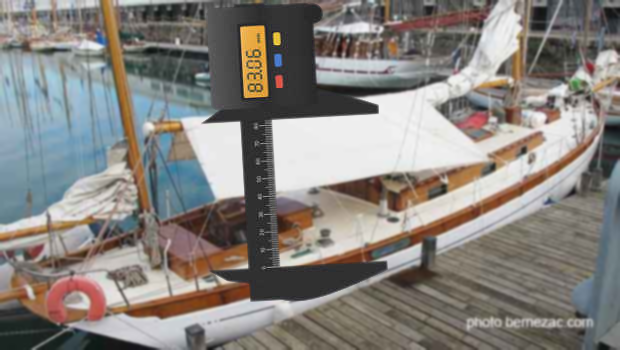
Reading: 83.06 mm
